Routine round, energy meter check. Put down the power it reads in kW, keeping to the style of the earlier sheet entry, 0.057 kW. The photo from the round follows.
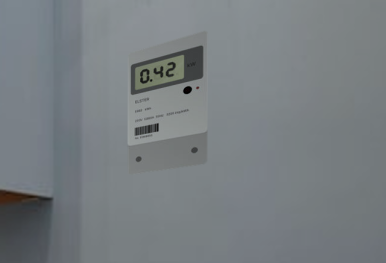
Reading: 0.42 kW
